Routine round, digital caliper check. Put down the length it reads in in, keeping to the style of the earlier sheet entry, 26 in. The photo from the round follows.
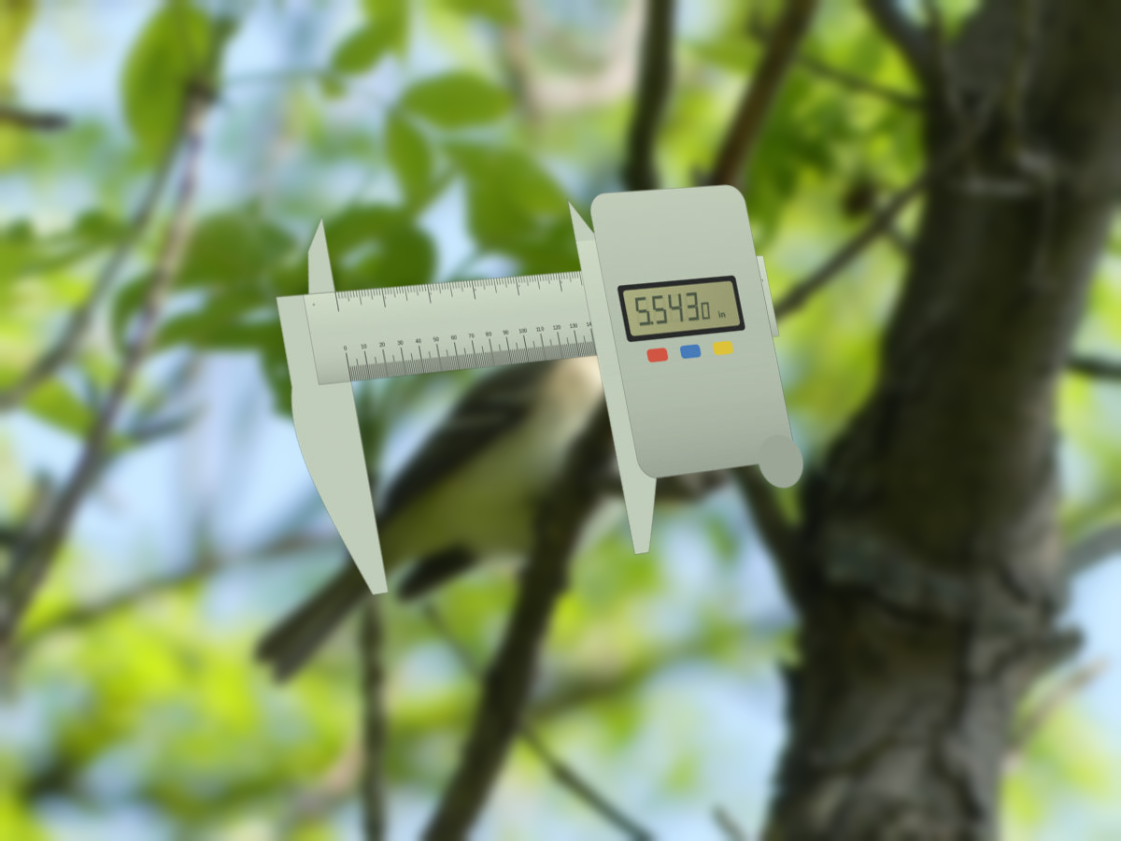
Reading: 5.5430 in
